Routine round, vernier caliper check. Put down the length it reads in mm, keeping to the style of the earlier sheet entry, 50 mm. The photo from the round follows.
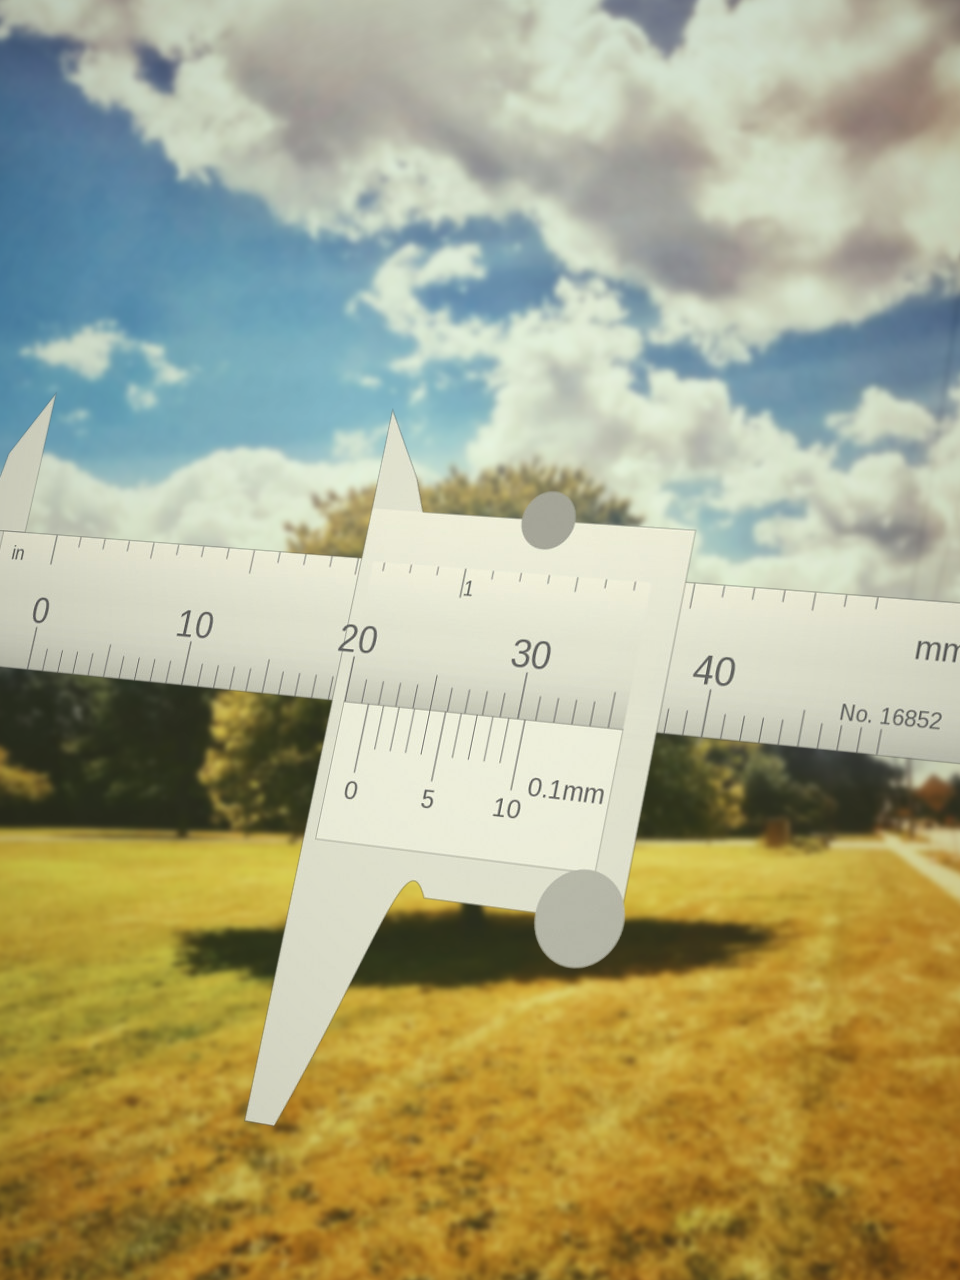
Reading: 21.4 mm
